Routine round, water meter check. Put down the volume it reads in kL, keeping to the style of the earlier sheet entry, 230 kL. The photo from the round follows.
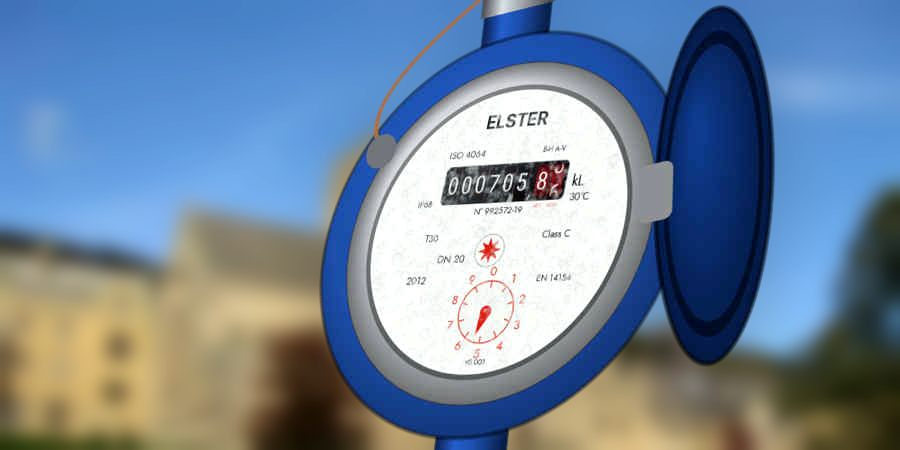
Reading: 705.855 kL
